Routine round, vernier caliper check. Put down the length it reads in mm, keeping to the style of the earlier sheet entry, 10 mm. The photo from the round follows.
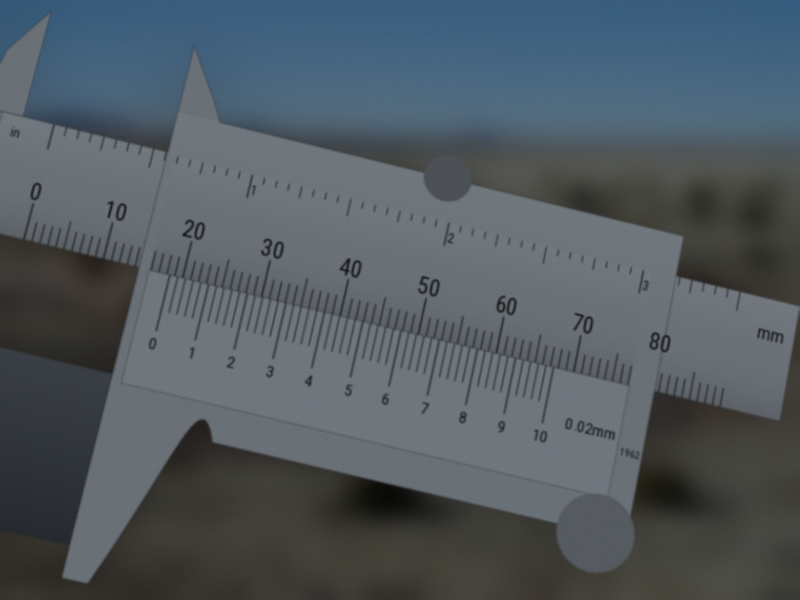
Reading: 18.4 mm
